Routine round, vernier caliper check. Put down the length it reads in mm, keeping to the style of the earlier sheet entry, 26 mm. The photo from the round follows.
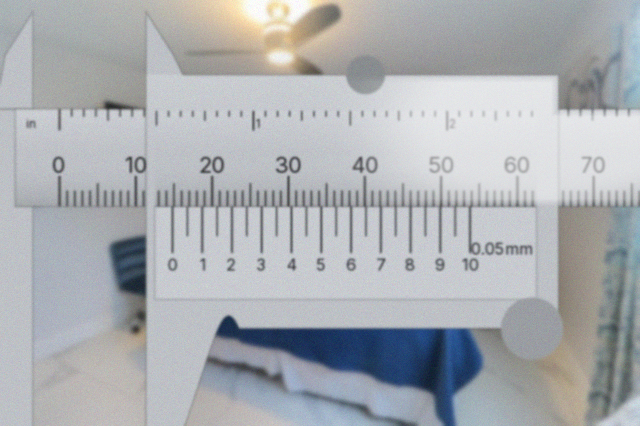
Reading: 14.8 mm
